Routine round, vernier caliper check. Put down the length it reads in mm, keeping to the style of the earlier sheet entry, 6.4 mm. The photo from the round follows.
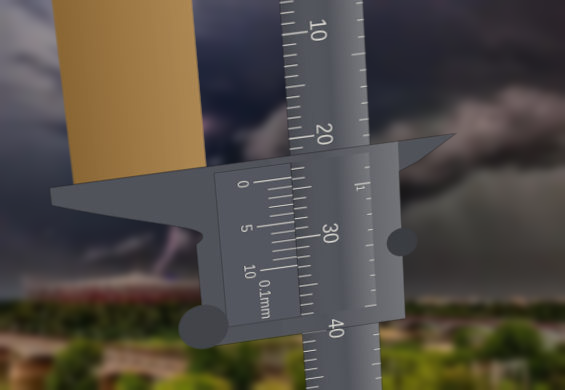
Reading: 23.8 mm
